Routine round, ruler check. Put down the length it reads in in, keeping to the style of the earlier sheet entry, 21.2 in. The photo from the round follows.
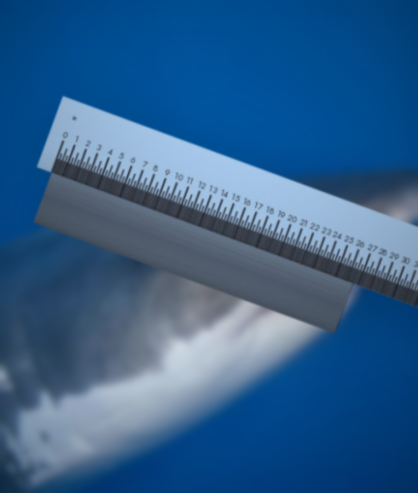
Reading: 26.5 in
